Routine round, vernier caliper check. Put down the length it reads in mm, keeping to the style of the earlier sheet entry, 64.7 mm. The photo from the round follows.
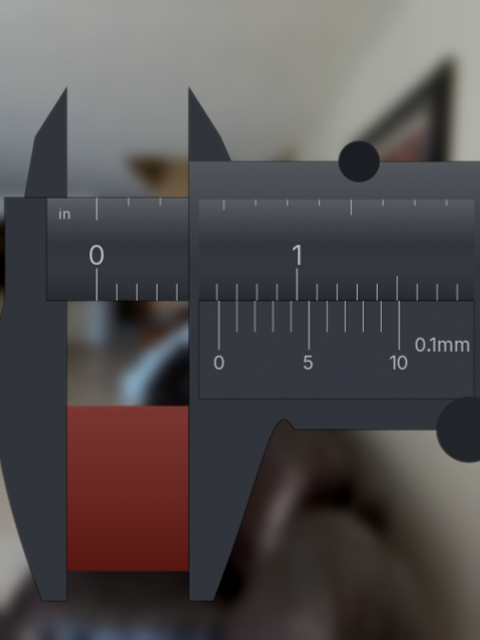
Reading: 6.1 mm
